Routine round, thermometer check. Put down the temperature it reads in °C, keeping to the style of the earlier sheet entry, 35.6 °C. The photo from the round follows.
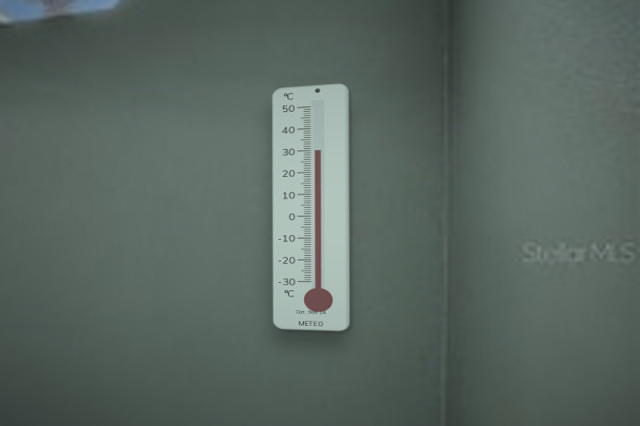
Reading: 30 °C
